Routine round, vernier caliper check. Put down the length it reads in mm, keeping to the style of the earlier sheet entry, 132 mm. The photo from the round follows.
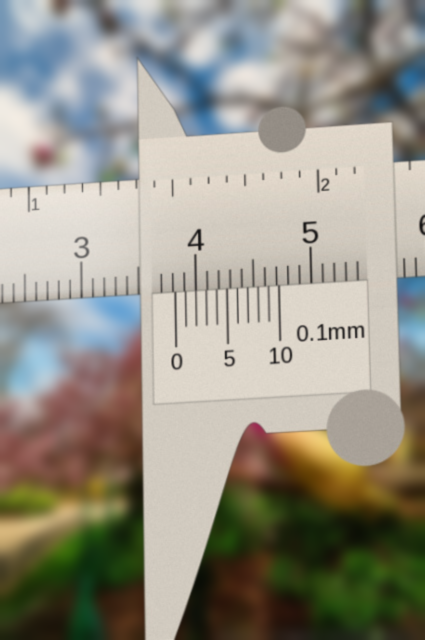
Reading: 38.2 mm
